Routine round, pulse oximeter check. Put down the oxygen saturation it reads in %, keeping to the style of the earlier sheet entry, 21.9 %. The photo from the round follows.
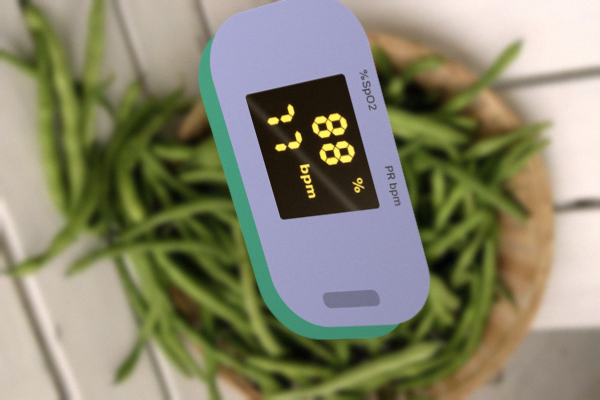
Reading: 88 %
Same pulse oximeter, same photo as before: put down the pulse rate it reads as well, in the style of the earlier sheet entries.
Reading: 77 bpm
